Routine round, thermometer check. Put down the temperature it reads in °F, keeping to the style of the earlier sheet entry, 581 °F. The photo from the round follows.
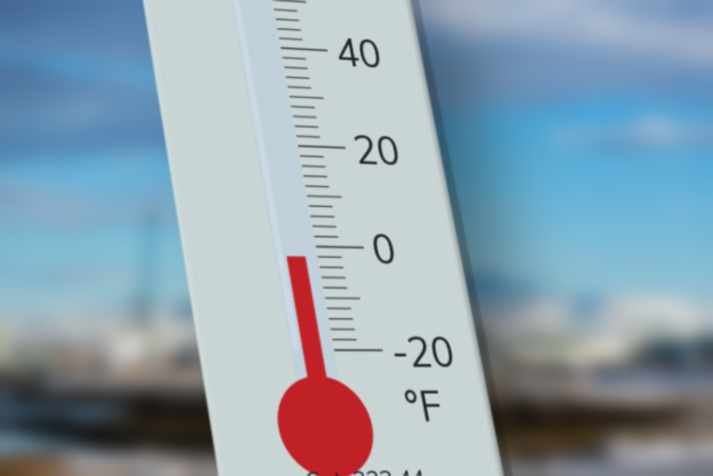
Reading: -2 °F
